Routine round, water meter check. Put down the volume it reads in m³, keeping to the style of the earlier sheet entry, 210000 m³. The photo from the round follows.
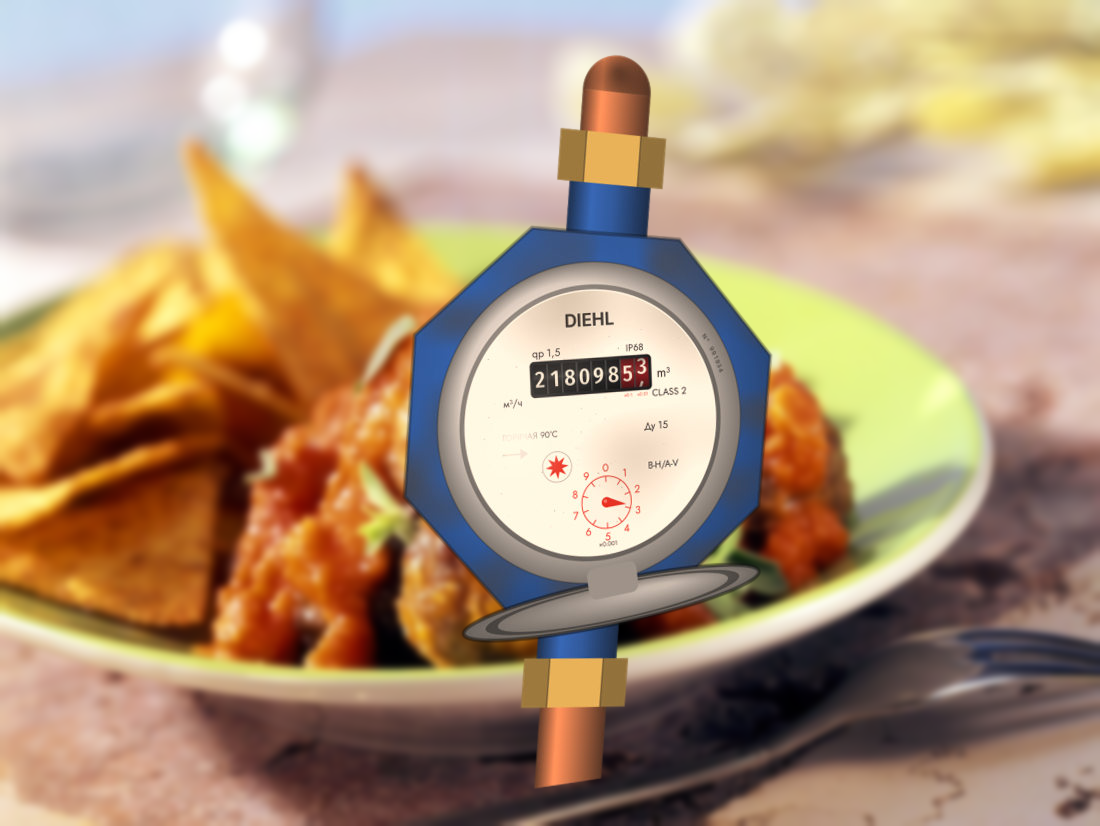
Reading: 218098.532 m³
